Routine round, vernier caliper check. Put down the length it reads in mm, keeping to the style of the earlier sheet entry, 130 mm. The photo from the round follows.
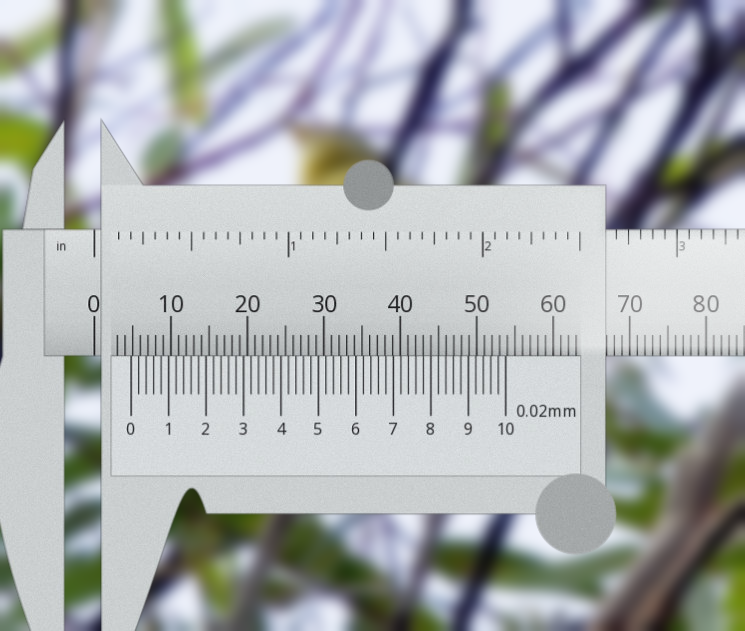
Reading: 4.8 mm
